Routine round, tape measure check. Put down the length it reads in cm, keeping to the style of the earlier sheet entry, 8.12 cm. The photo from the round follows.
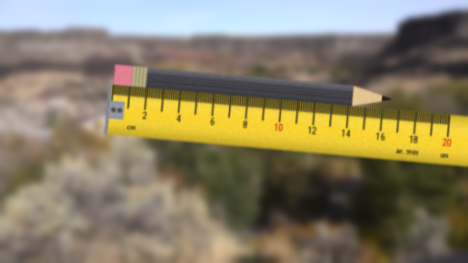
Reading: 16.5 cm
